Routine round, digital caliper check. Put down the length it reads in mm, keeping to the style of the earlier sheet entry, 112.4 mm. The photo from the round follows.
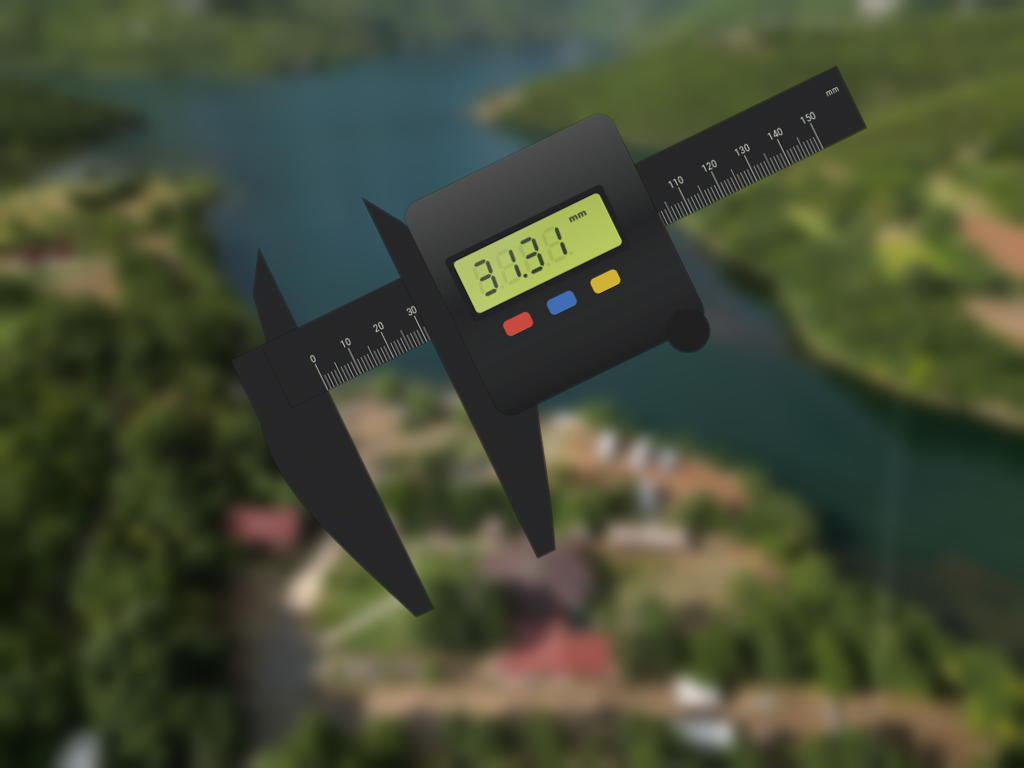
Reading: 31.31 mm
